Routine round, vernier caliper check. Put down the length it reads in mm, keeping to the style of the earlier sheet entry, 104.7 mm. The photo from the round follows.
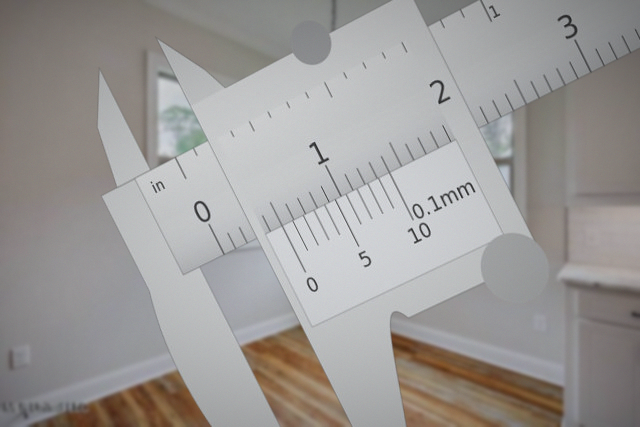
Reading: 5.0 mm
